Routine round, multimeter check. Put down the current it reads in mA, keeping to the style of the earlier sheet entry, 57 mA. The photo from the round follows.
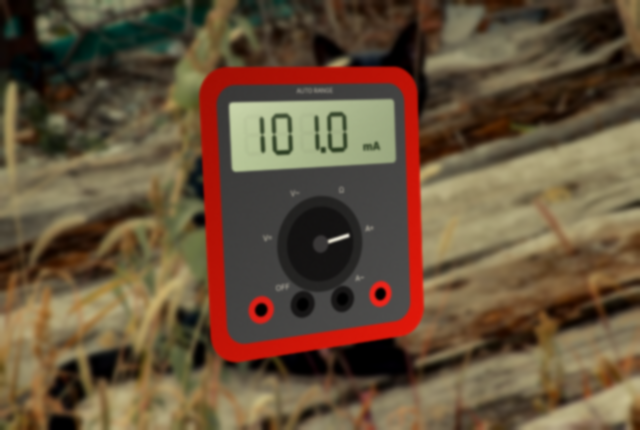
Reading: 101.0 mA
